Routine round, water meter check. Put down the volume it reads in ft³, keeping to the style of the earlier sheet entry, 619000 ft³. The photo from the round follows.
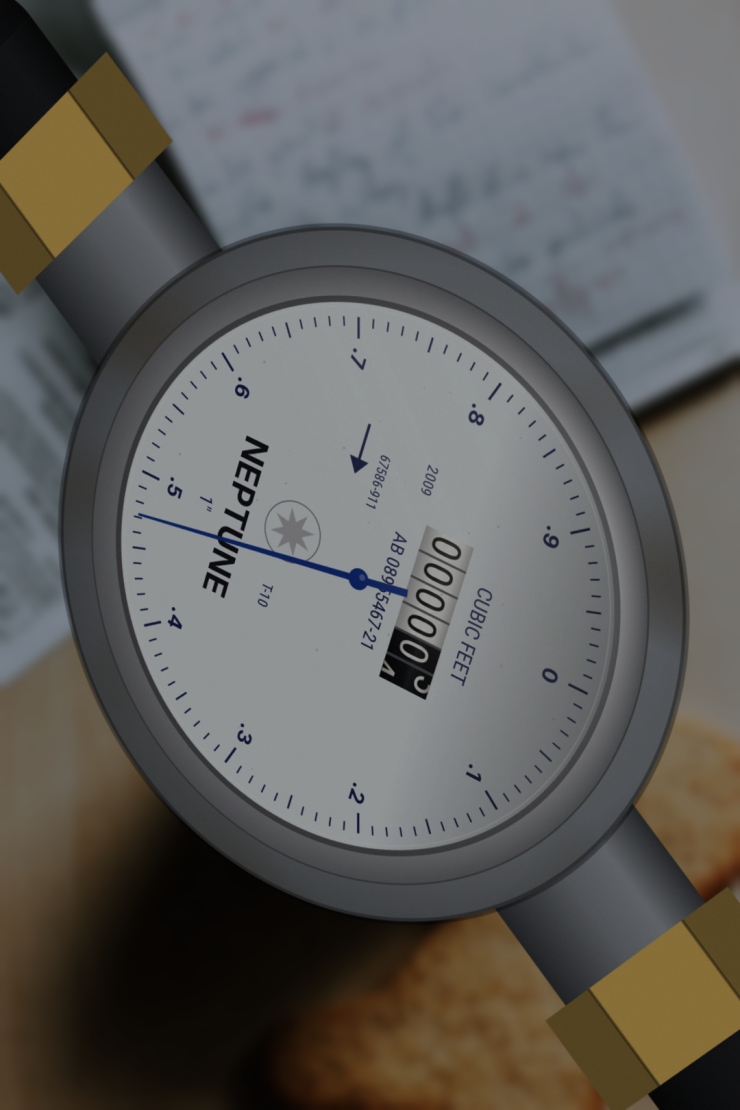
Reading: 3.47 ft³
